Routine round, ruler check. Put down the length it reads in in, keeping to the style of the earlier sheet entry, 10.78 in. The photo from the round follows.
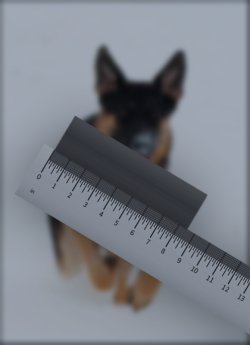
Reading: 8.5 in
